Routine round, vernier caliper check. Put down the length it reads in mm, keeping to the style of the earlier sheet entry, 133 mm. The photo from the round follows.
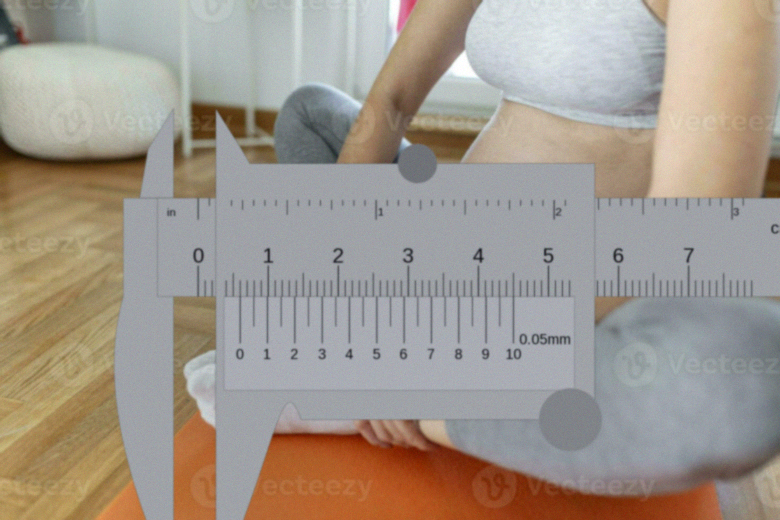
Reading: 6.0 mm
